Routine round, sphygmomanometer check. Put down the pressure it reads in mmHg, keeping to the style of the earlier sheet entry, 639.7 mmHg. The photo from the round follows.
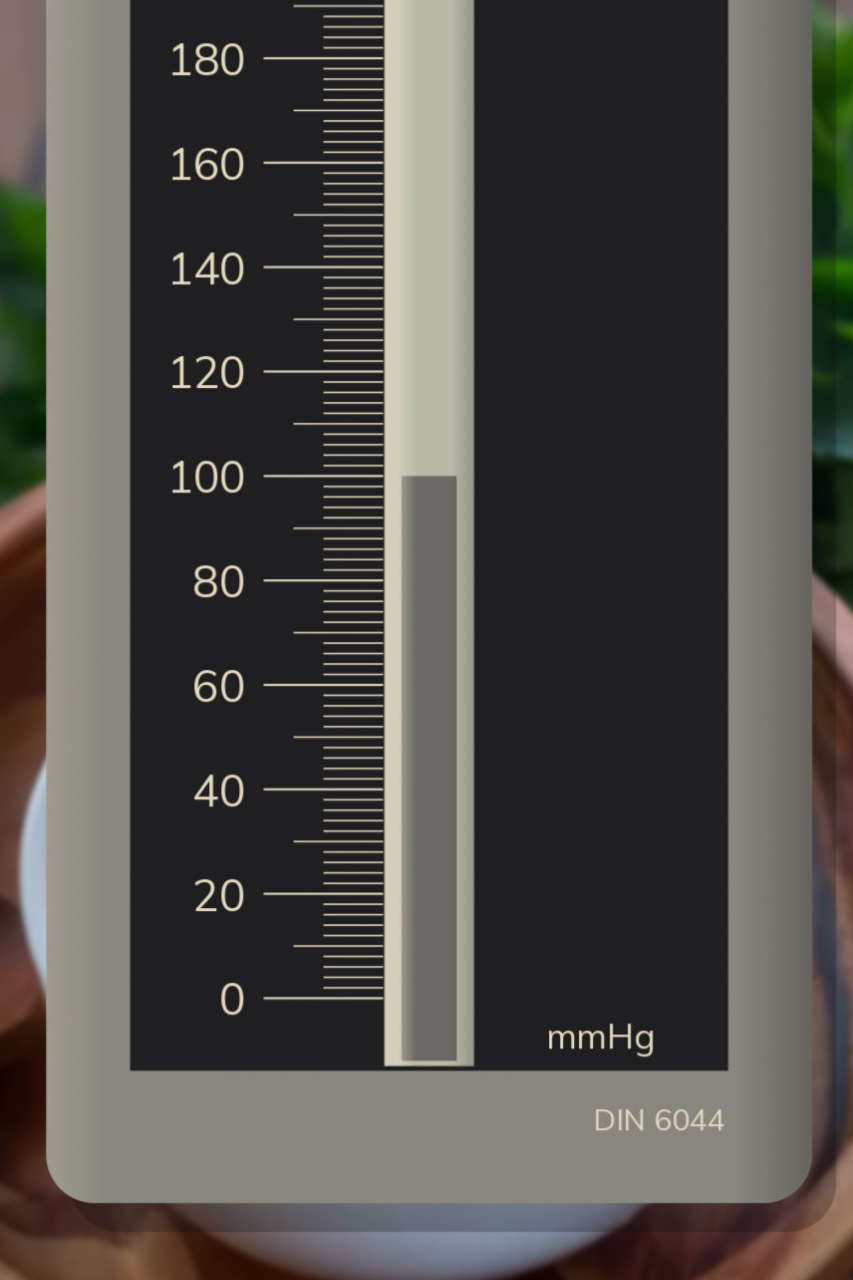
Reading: 100 mmHg
